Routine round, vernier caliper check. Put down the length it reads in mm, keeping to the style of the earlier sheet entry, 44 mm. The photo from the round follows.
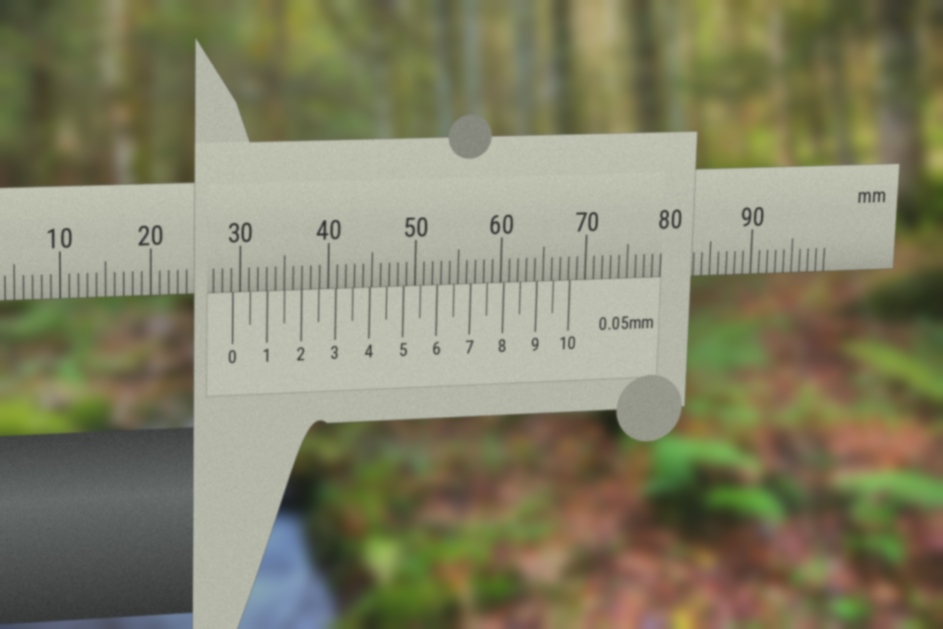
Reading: 29.2 mm
